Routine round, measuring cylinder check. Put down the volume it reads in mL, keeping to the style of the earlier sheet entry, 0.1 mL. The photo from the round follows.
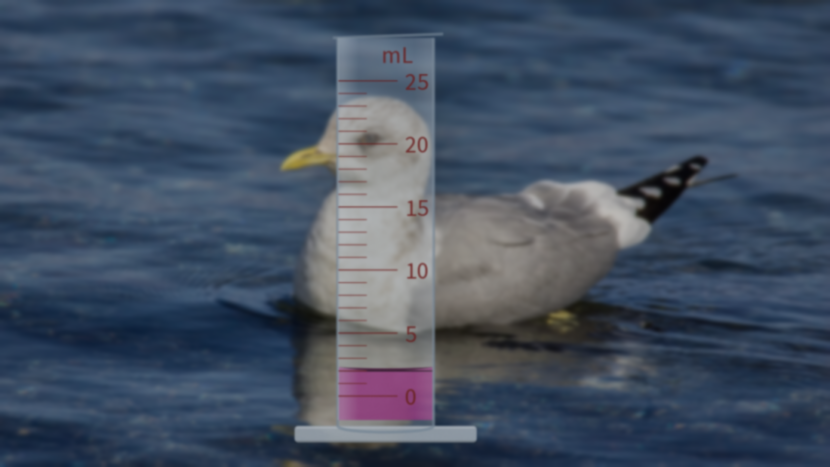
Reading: 2 mL
